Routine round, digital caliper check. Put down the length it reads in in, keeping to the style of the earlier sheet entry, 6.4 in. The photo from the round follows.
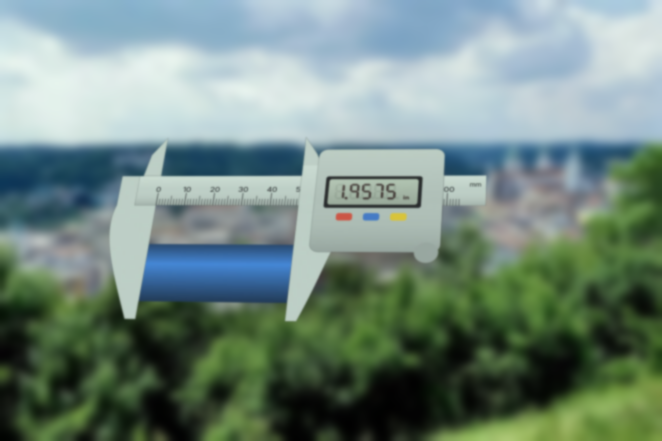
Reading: 1.9575 in
